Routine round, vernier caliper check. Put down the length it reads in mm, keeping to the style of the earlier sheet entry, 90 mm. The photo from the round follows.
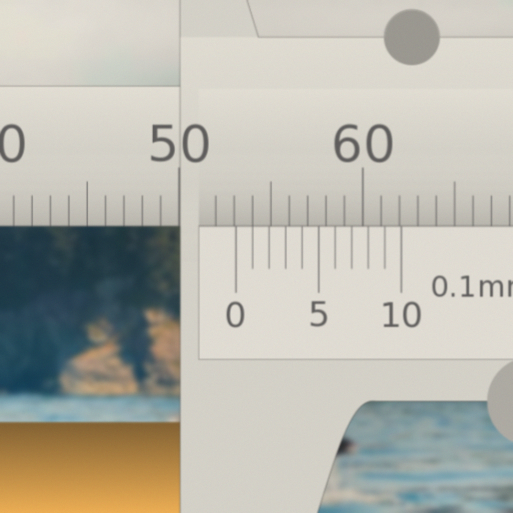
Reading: 53.1 mm
